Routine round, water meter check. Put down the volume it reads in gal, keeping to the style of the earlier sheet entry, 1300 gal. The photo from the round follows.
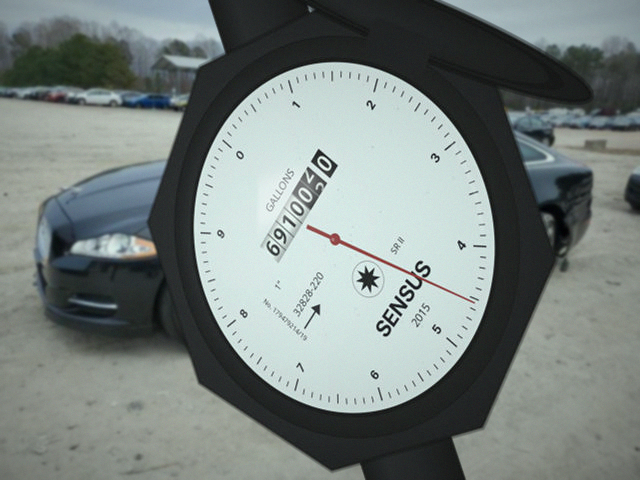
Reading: 6910024.5 gal
